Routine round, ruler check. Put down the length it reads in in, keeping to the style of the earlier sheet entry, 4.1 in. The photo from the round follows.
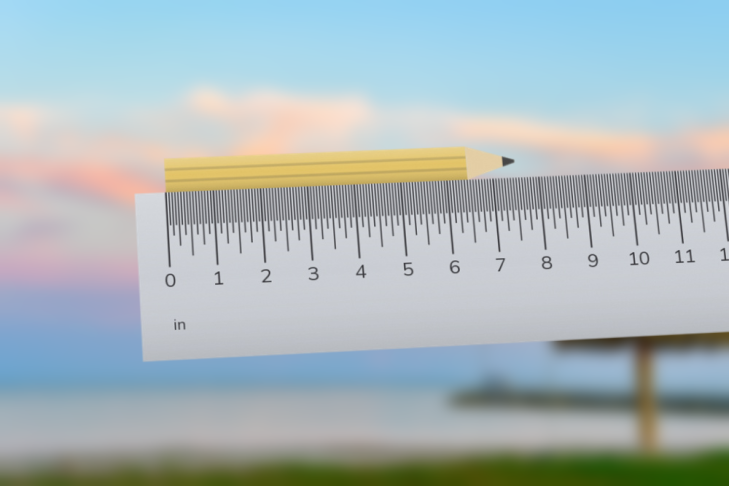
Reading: 7.5 in
